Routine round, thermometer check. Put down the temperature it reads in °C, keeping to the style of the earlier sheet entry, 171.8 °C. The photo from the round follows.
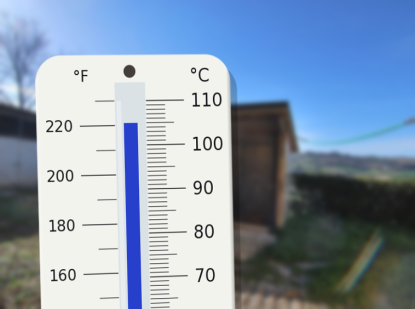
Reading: 105 °C
